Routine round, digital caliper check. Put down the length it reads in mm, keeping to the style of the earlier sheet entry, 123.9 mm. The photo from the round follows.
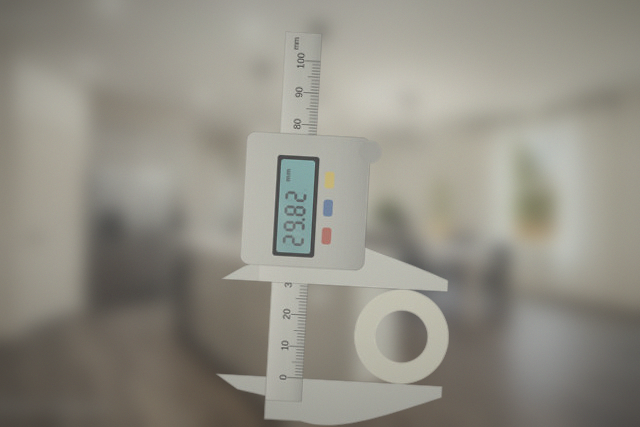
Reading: 29.82 mm
